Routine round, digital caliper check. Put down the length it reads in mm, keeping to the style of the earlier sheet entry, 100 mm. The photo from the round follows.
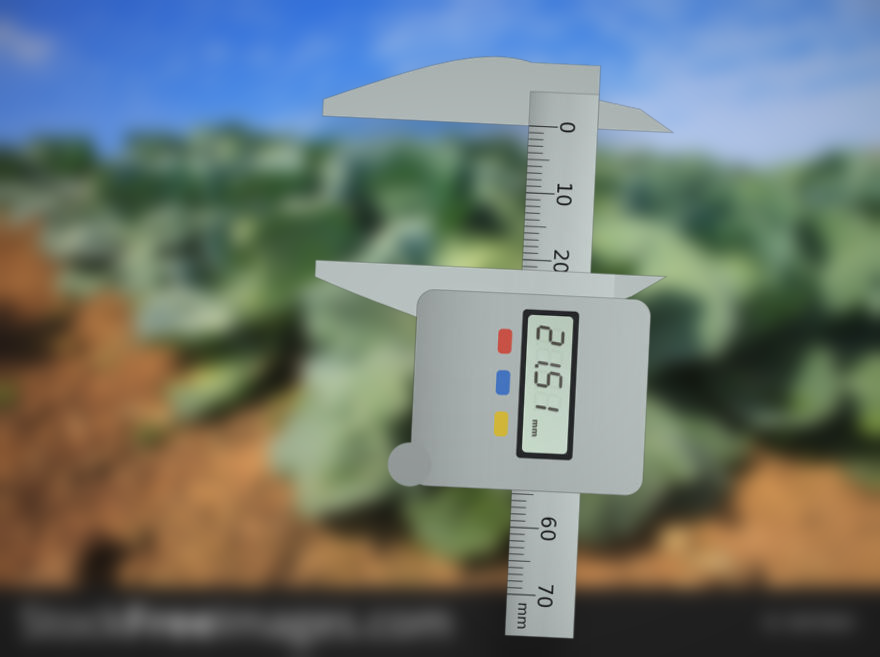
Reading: 21.51 mm
